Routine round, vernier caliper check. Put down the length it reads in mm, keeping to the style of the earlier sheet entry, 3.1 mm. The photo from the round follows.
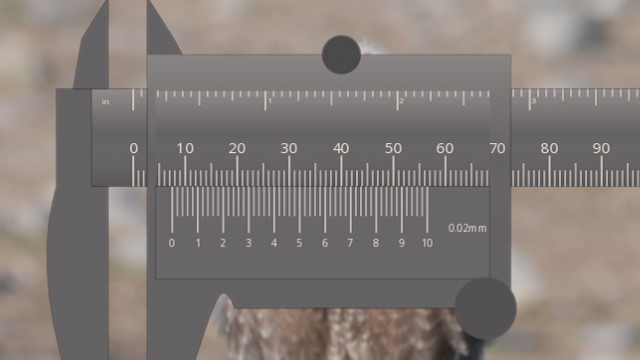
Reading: 7.5 mm
